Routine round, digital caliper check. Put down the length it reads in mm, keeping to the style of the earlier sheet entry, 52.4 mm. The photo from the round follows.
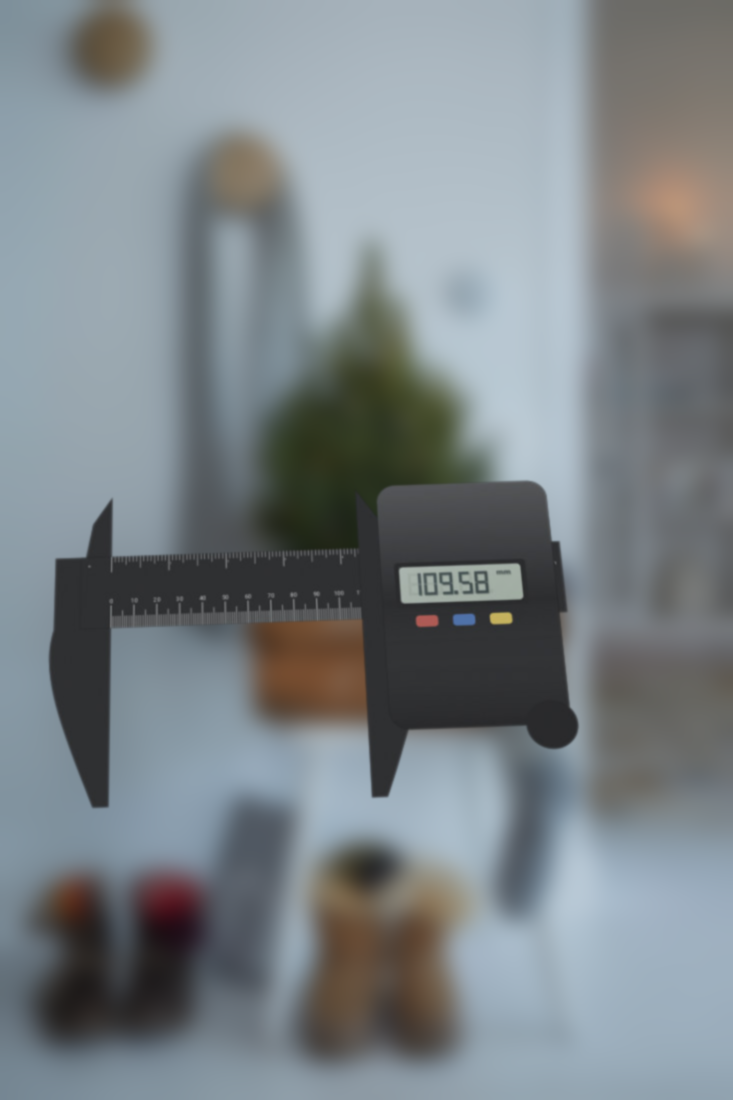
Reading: 109.58 mm
